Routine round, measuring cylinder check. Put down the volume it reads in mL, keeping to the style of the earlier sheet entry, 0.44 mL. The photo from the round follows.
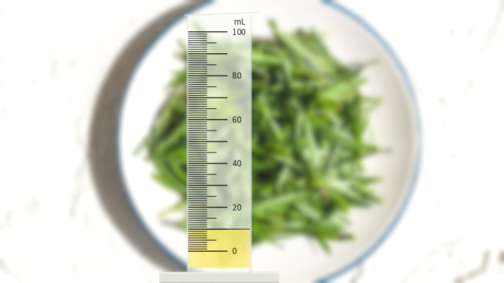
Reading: 10 mL
